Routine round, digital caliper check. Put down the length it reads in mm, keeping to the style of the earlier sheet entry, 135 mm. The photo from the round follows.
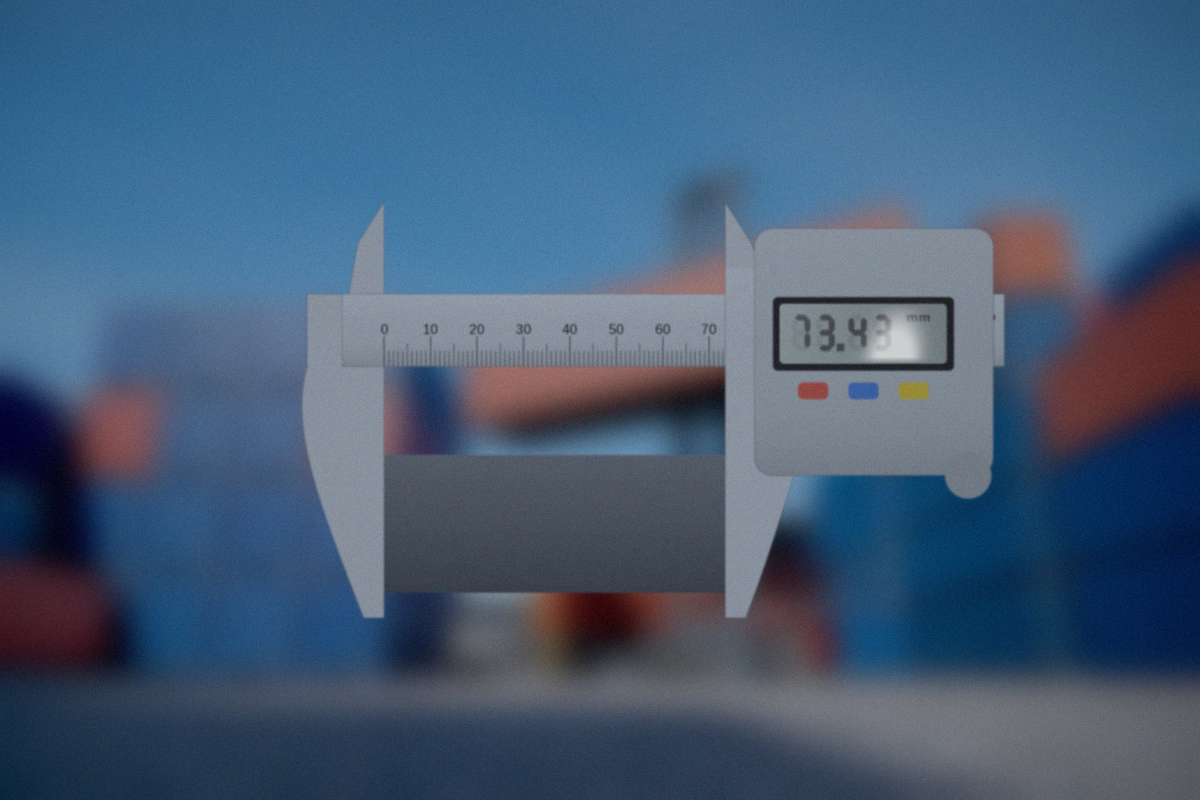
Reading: 73.43 mm
